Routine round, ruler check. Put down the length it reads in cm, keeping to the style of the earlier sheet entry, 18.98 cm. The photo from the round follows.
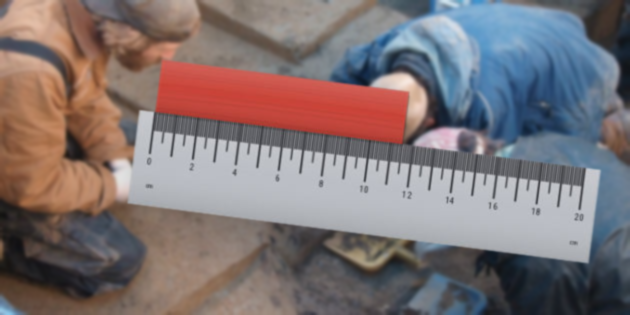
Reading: 11.5 cm
